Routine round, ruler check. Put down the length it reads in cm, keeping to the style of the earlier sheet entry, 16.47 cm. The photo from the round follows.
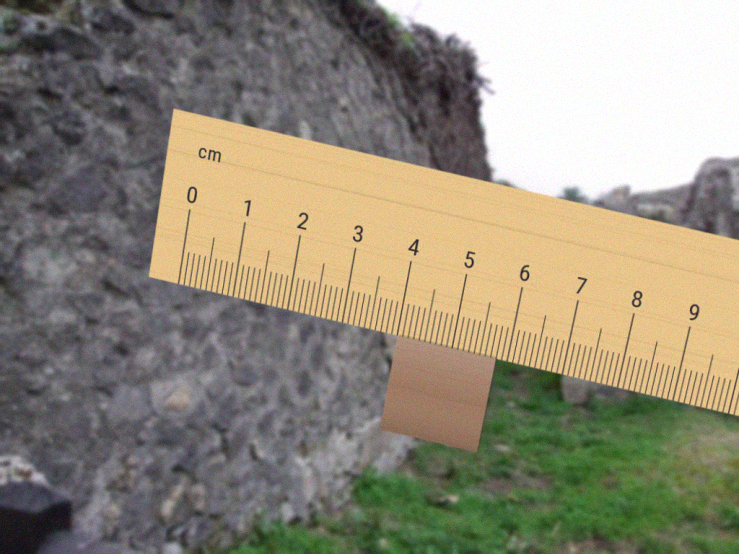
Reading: 1.8 cm
